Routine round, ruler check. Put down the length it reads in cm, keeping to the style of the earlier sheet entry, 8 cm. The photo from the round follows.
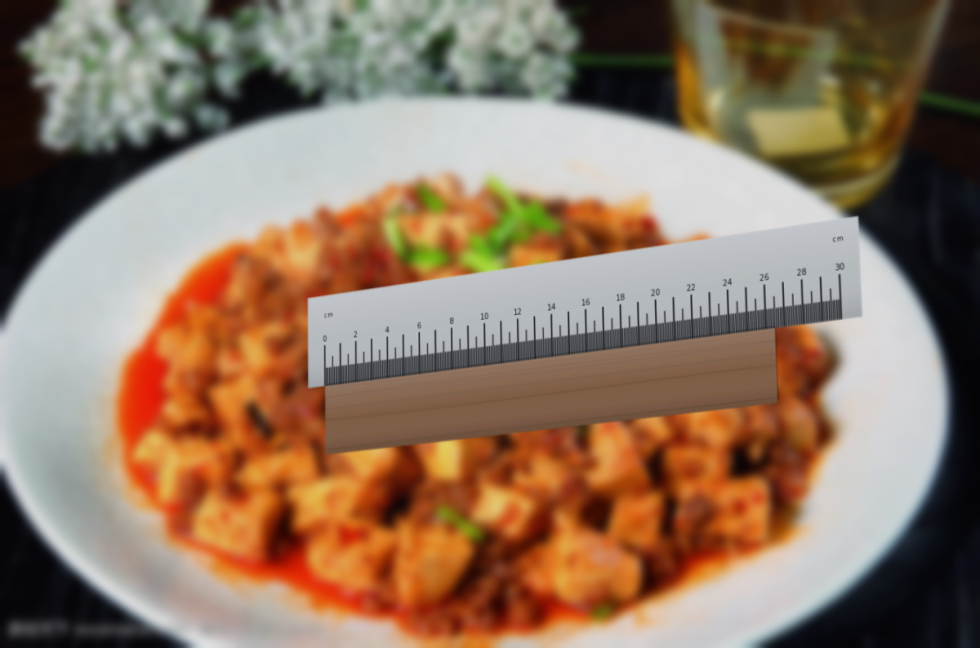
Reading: 26.5 cm
